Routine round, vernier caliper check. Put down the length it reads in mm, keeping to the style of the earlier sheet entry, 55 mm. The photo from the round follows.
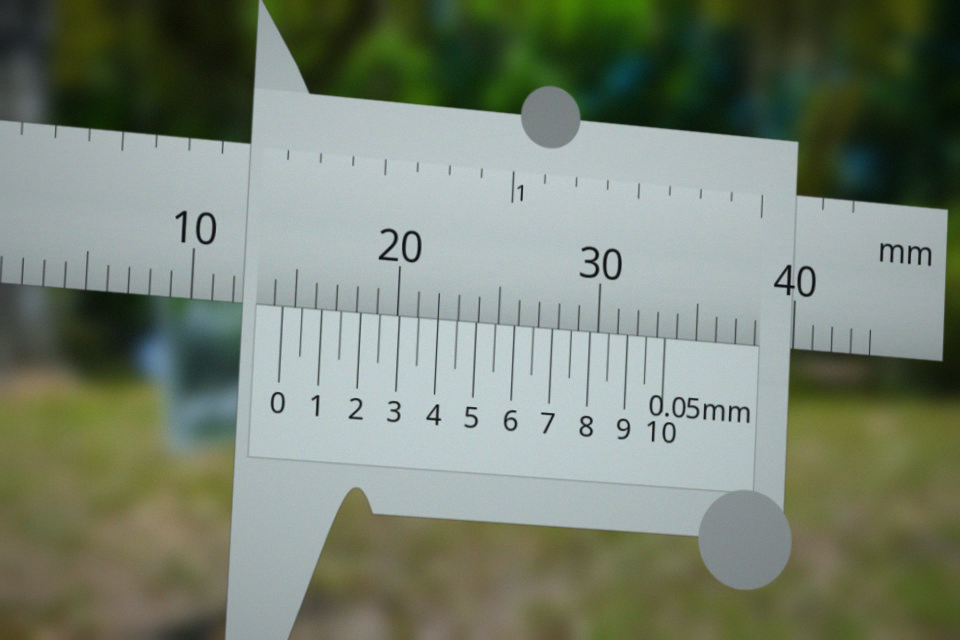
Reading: 14.4 mm
